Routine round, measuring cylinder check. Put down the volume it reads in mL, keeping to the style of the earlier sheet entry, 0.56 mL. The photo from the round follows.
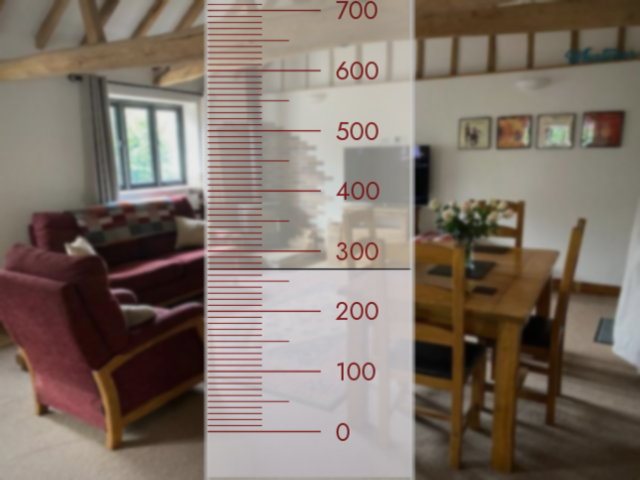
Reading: 270 mL
